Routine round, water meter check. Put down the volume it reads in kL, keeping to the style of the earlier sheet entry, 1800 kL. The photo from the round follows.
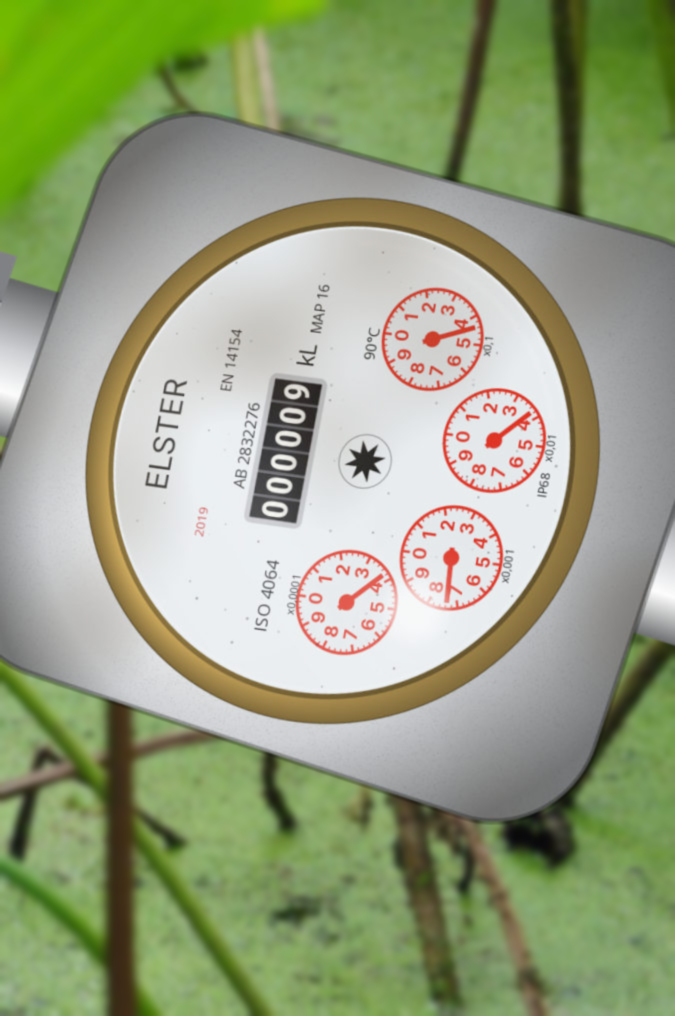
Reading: 9.4373 kL
